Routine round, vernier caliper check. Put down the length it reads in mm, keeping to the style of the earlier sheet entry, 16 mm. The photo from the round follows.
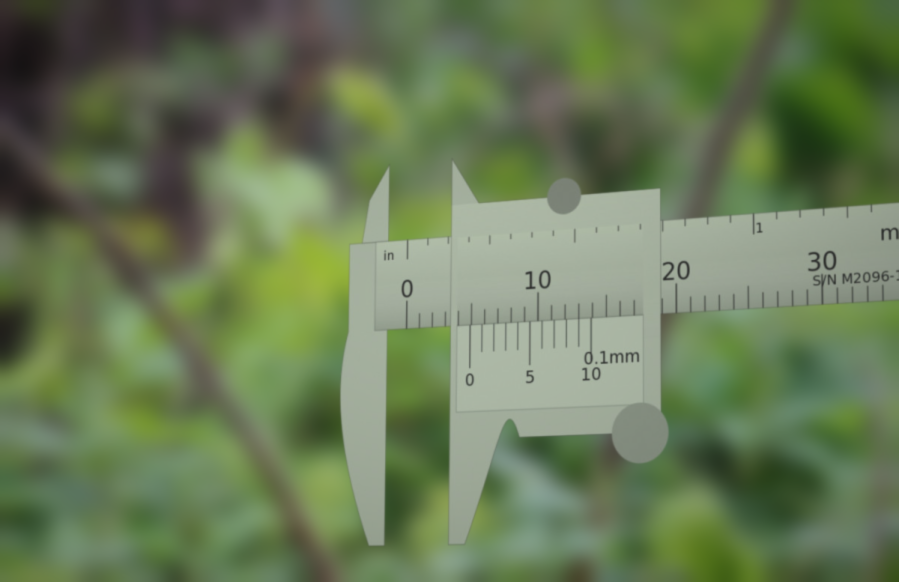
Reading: 4.9 mm
